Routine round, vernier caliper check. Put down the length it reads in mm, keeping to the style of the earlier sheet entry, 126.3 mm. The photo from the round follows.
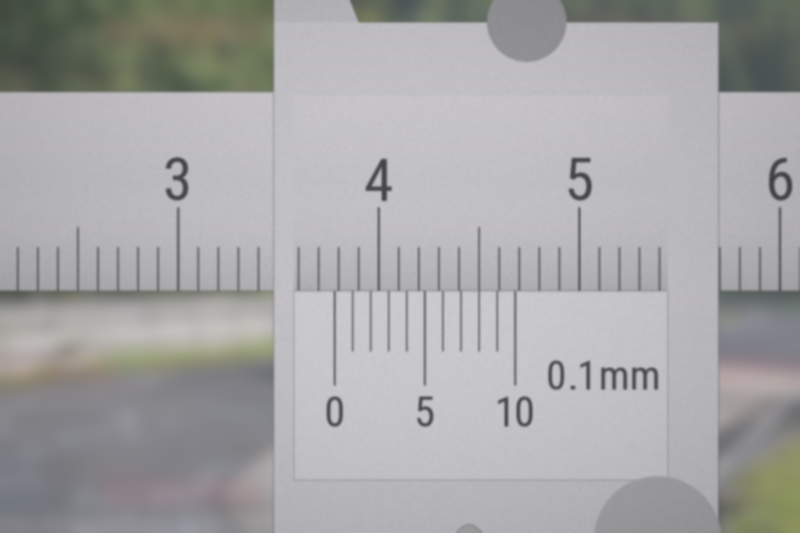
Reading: 37.8 mm
